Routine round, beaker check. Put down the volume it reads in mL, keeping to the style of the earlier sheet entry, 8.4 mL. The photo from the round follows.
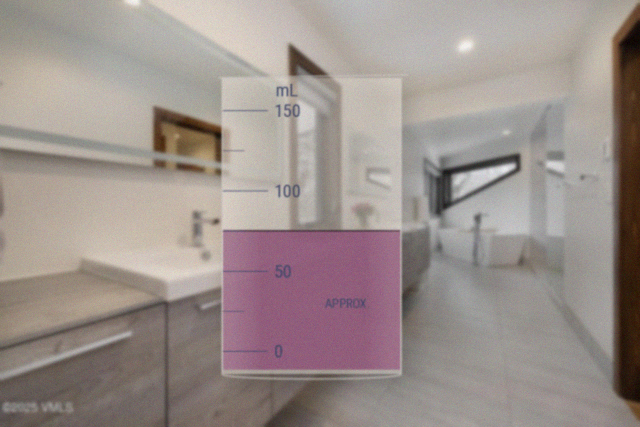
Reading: 75 mL
